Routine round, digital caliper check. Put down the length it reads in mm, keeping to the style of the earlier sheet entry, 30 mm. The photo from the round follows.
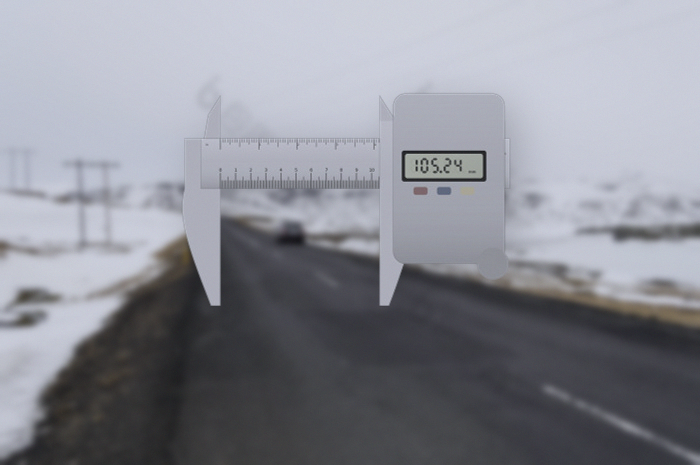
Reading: 105.24 mm
